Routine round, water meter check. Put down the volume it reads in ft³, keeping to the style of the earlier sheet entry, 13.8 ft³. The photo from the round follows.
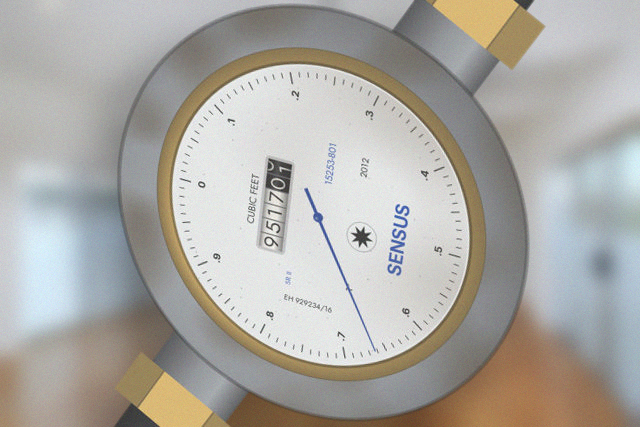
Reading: 951700.66 ft³
